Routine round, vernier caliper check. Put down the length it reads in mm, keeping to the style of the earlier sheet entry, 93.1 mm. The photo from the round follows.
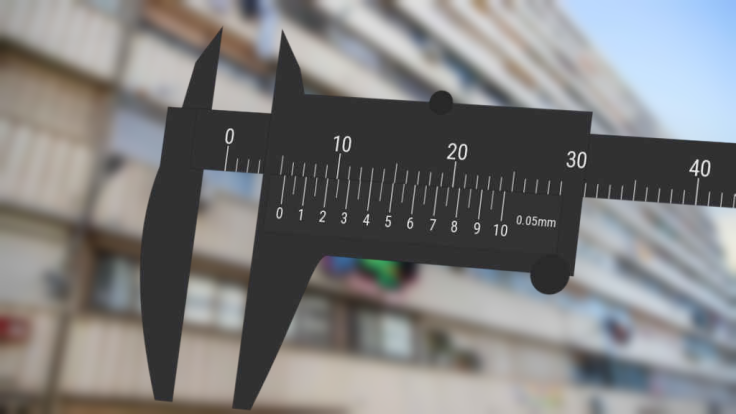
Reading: 5.4 mm
